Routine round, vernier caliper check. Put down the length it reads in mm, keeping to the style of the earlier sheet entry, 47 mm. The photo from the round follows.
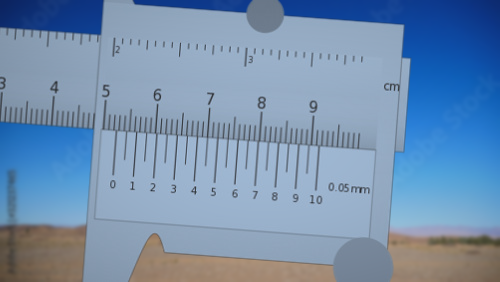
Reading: 52.5 mm
